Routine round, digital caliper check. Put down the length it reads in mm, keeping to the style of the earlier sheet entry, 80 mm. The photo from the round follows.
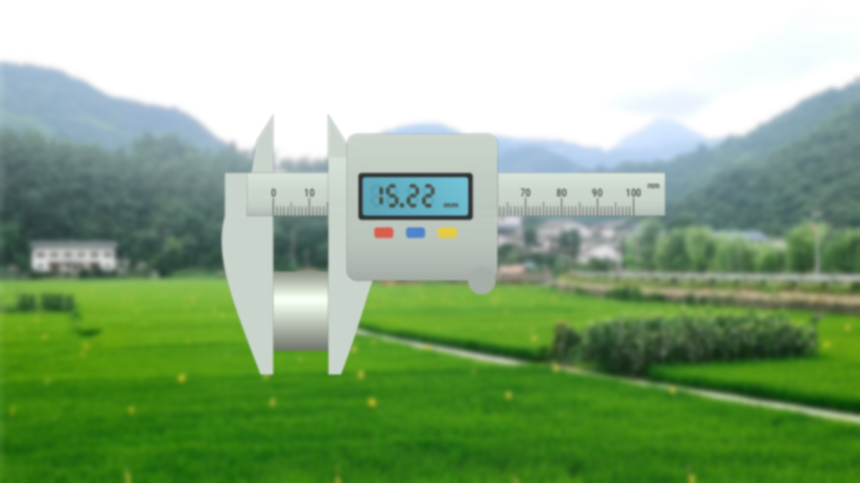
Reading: 15.22 mm
